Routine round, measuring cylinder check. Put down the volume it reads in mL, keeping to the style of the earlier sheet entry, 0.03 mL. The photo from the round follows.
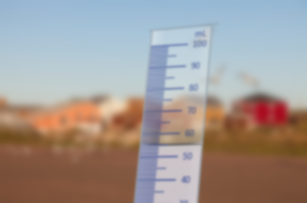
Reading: 55 mL
